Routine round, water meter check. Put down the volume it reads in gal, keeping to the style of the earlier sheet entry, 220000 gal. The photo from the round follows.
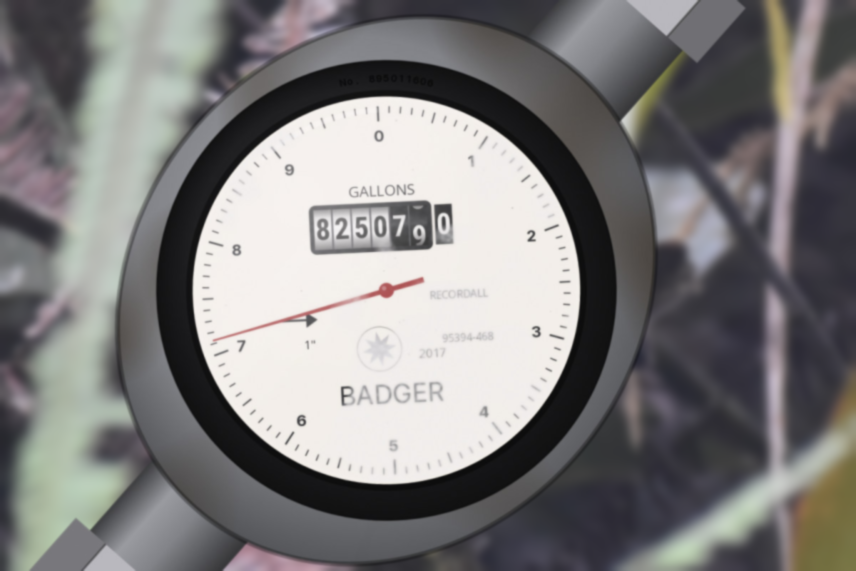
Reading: 8250787.1 gal
